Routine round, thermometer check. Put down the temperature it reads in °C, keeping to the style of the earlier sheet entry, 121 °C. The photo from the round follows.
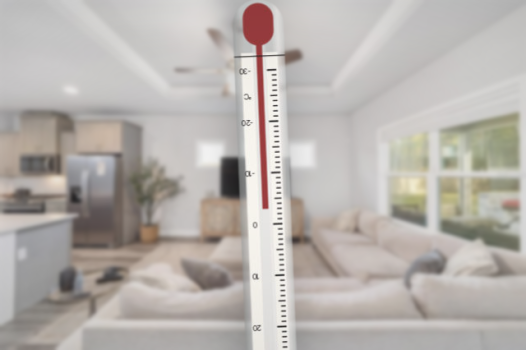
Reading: -3 °C
